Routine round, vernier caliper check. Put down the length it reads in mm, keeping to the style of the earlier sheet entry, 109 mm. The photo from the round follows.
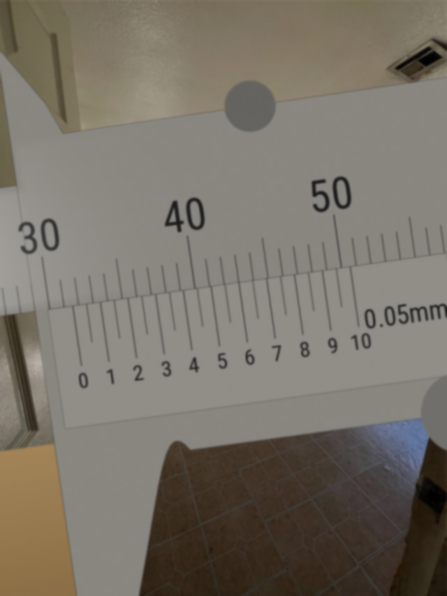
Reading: 31.6 mm
